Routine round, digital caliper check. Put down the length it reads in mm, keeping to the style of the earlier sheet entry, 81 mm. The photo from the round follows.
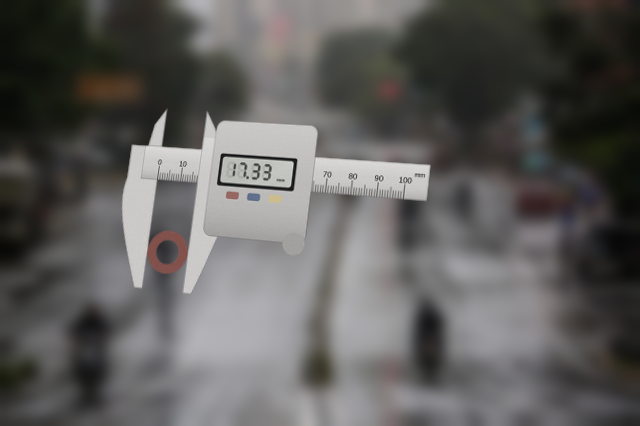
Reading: 17.33 mm
